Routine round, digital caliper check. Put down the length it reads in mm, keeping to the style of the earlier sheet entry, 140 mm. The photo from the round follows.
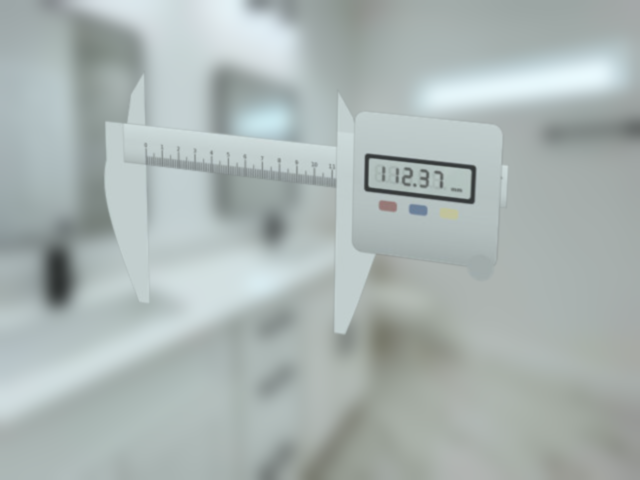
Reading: 112.37 mm
